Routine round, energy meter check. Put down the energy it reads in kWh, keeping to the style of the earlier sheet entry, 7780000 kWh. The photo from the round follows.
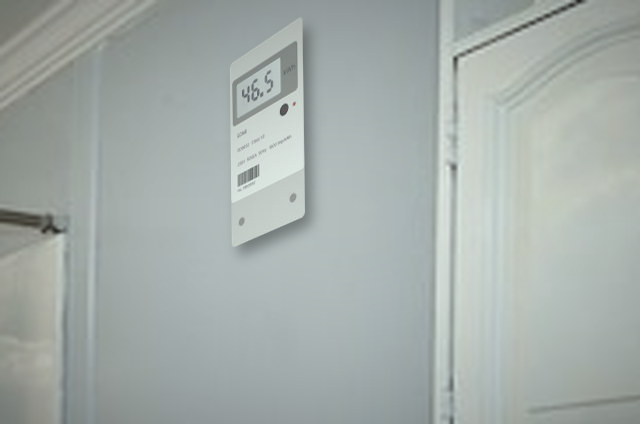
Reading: 46.5 kWh
